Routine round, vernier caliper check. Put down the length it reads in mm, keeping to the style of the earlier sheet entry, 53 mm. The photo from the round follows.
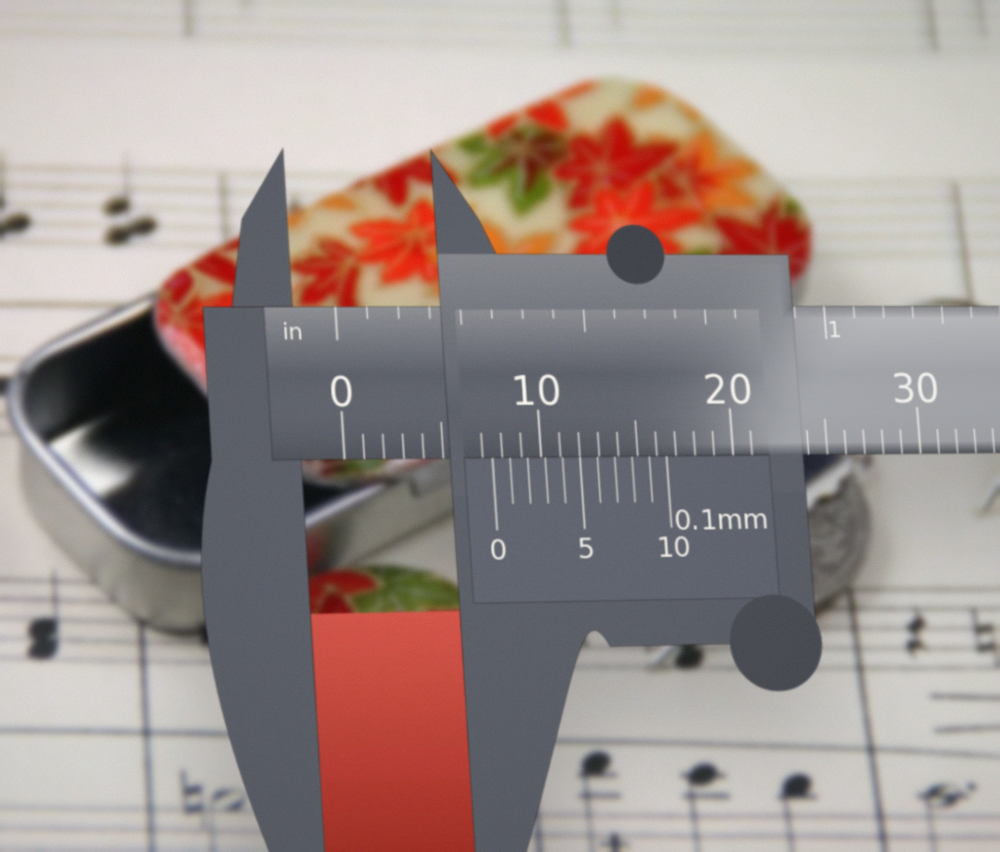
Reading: 7.5 mm
